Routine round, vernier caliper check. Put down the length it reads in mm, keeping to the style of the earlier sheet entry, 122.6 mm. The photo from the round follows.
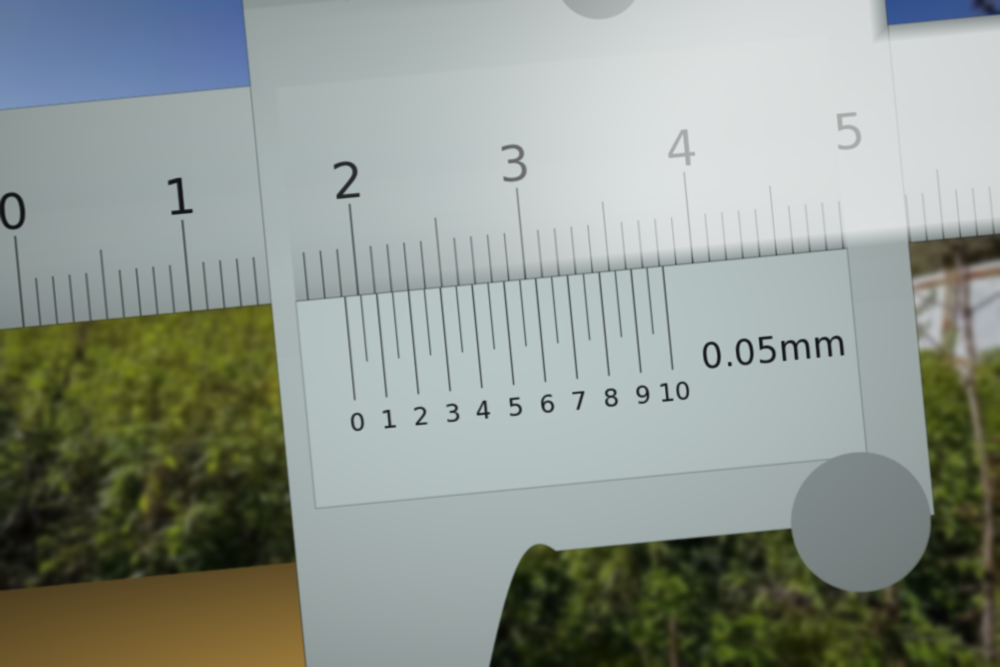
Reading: 19.2 mm
